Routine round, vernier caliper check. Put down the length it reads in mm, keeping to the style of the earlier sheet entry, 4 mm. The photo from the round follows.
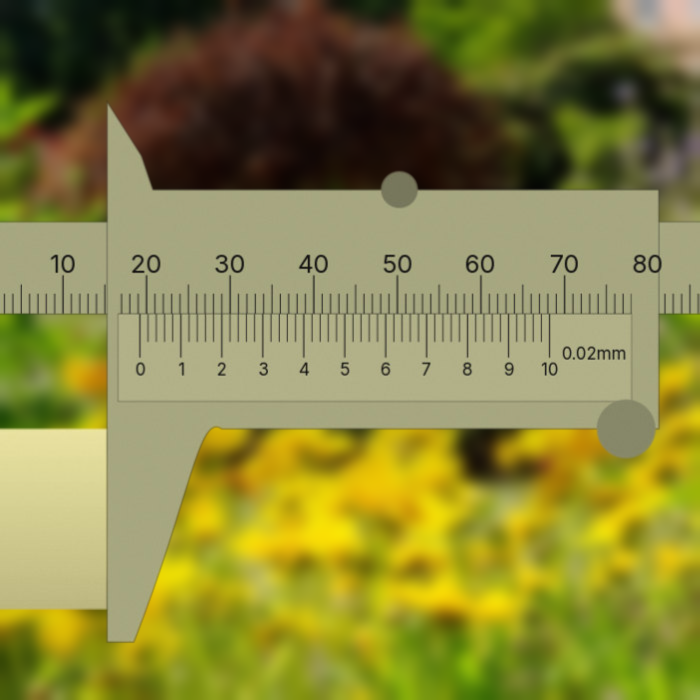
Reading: 19.2 mm
